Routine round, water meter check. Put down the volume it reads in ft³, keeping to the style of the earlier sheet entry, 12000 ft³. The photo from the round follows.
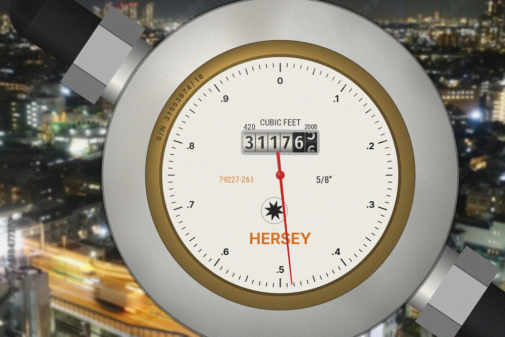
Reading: 311765.48 ft³
